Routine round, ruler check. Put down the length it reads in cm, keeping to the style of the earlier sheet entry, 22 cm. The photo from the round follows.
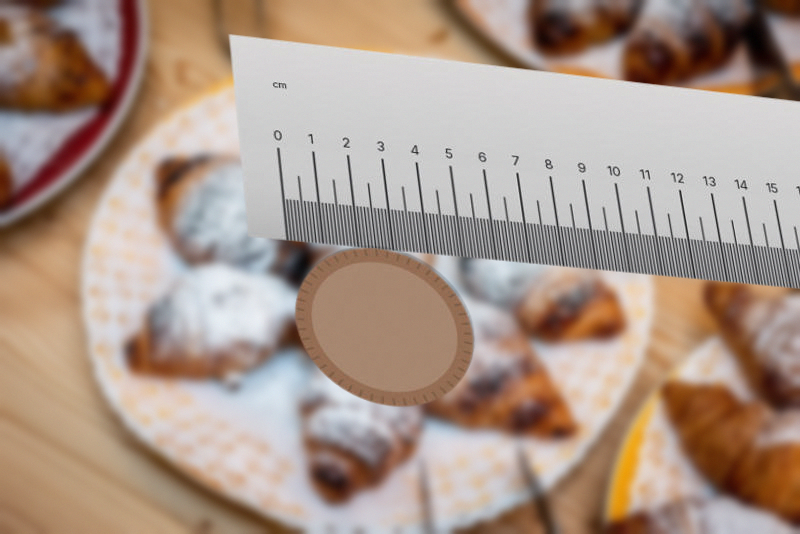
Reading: 5 cm
